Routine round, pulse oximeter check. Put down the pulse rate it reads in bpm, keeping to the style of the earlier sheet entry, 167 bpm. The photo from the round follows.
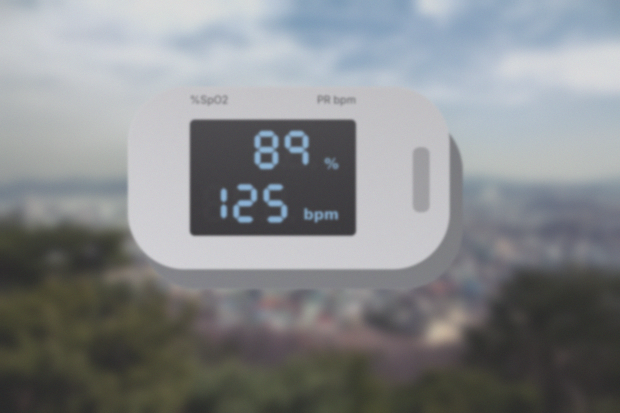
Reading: 125 bpm
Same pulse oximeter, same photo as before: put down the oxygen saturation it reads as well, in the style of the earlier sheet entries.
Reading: 89 %
